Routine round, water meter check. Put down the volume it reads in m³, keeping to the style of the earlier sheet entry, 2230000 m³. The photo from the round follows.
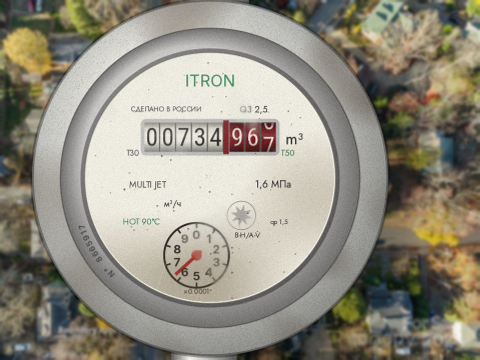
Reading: 734.9666 m³
